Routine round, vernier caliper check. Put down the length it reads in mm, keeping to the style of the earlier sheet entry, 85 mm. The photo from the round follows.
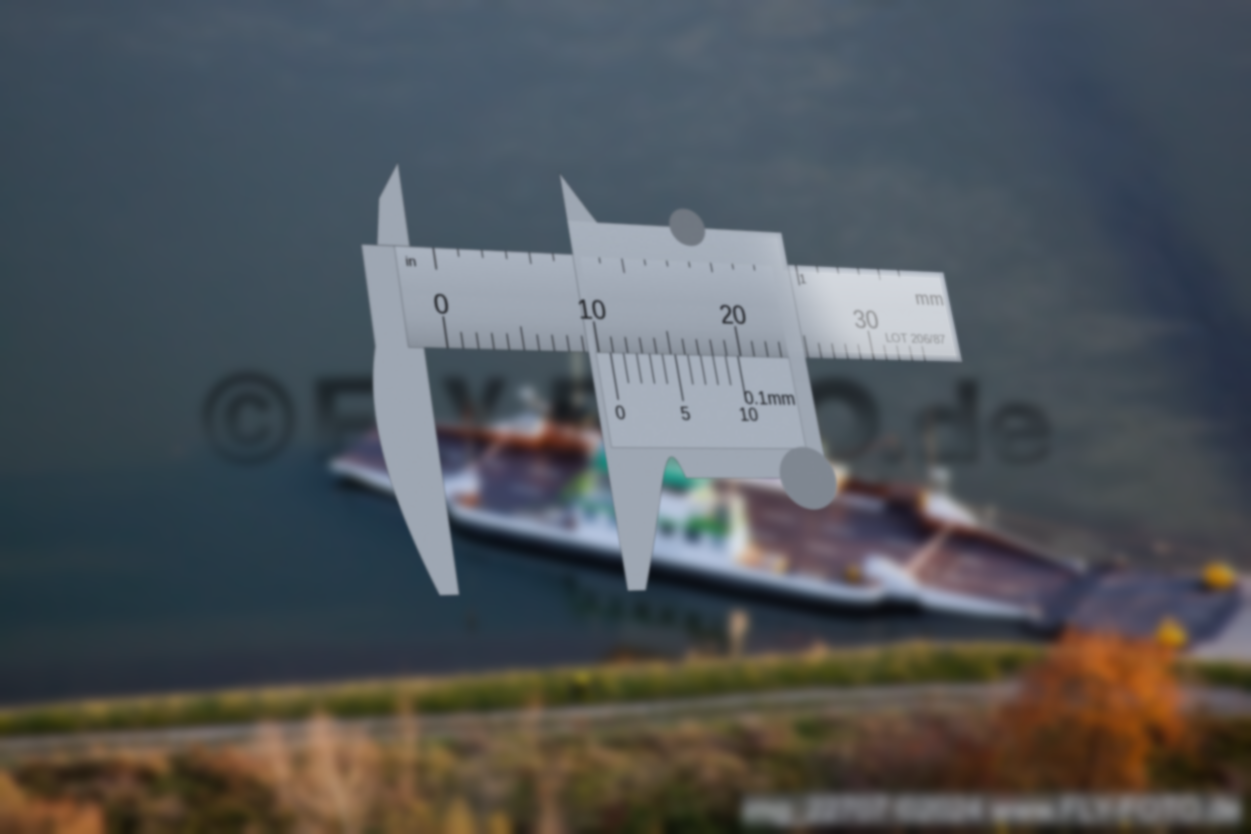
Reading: 10.8 mm
